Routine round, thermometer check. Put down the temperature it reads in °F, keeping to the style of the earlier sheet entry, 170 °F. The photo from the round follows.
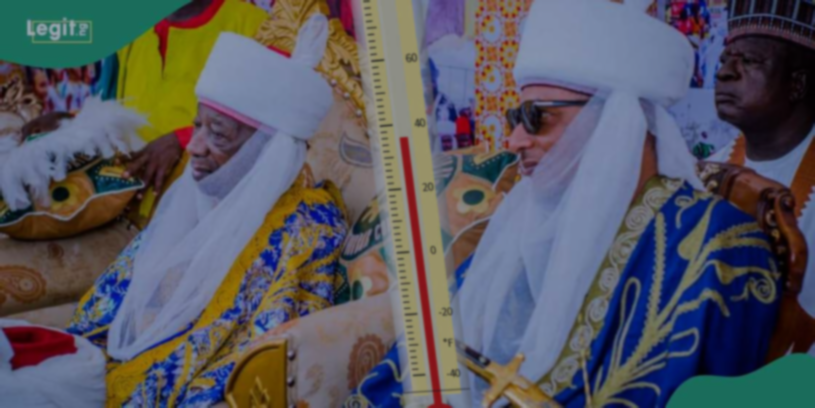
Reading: 36 °F
